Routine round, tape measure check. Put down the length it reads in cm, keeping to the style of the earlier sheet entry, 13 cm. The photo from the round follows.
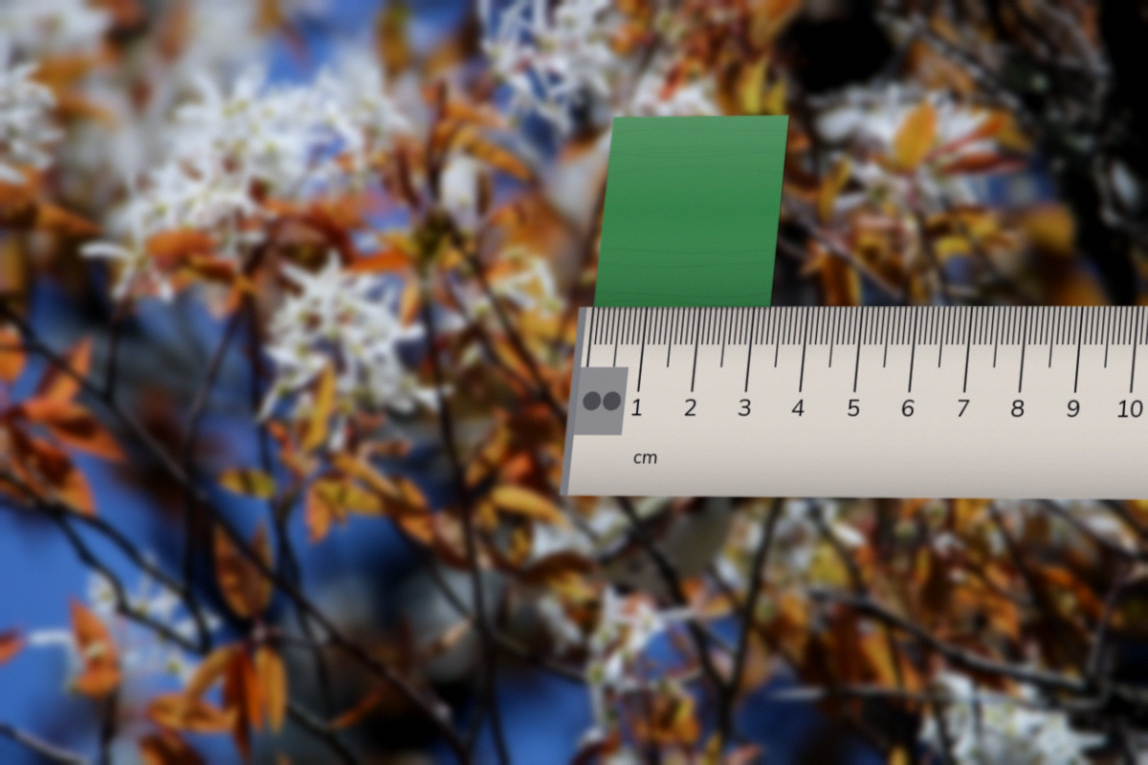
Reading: 3.3 cm
